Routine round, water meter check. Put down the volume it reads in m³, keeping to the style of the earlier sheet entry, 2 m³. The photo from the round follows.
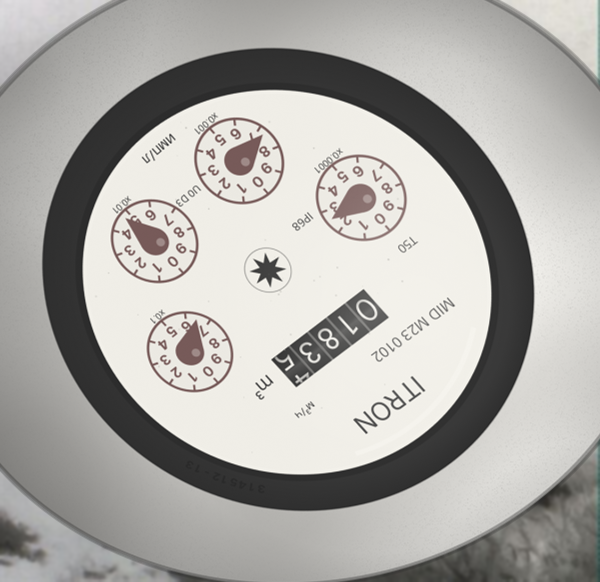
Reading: 1834.6472 m³
